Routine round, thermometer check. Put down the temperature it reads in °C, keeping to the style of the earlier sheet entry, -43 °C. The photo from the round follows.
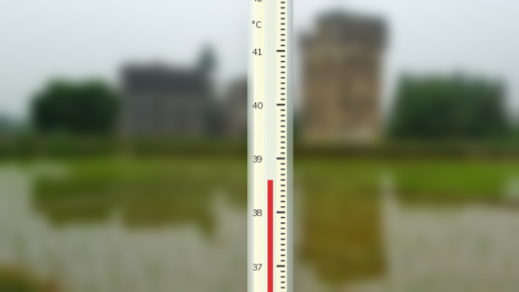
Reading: 38.6 °C
